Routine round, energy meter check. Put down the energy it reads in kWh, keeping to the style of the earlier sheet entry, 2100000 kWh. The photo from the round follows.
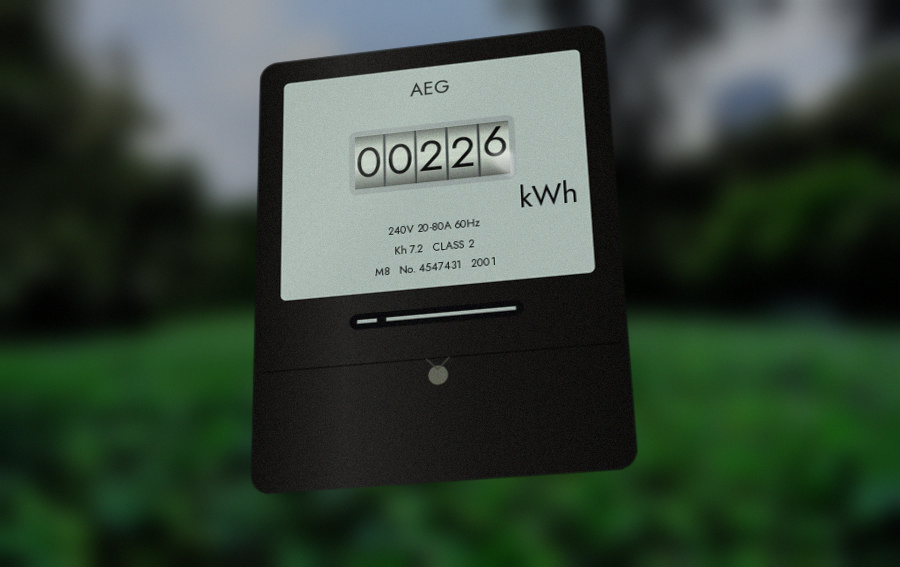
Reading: 226 kWh
